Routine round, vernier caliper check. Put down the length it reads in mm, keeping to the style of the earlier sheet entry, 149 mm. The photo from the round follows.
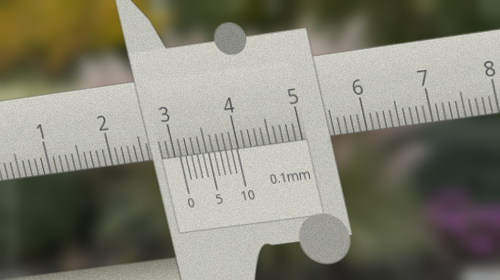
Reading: 30.8 mm
